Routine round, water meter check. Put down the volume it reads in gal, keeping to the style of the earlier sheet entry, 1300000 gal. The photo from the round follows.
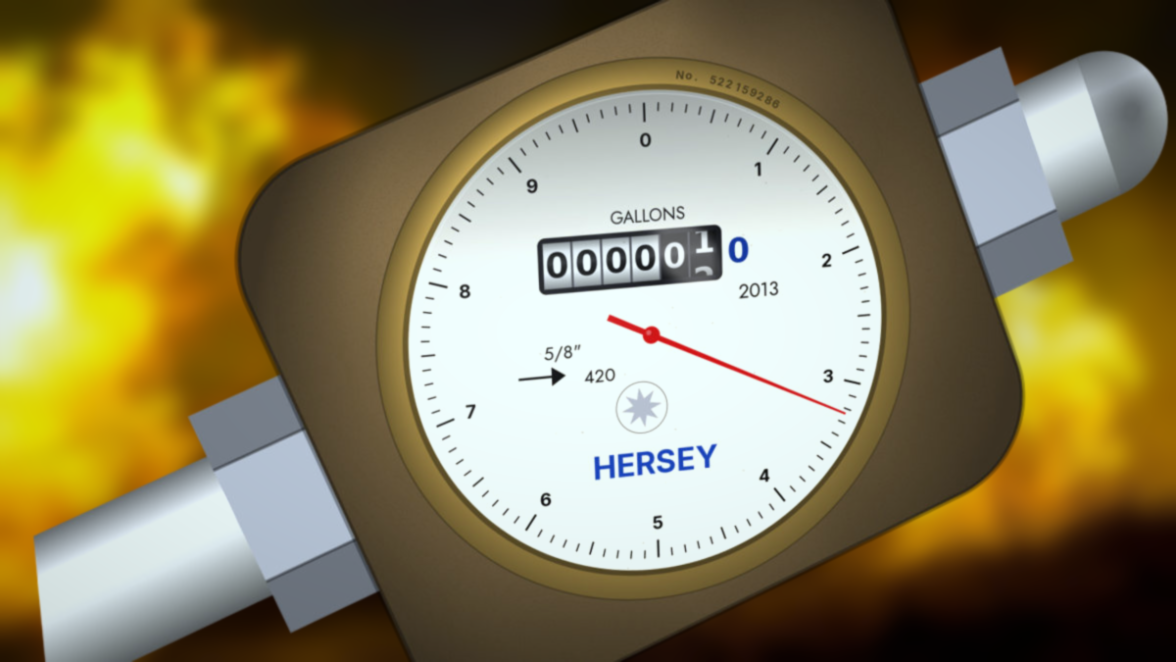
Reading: 13.2 gal
